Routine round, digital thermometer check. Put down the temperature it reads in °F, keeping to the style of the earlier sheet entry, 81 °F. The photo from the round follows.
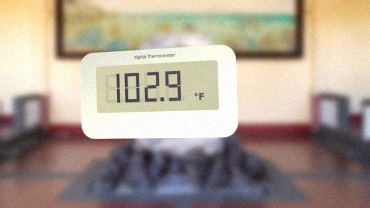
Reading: 102.9 °F
